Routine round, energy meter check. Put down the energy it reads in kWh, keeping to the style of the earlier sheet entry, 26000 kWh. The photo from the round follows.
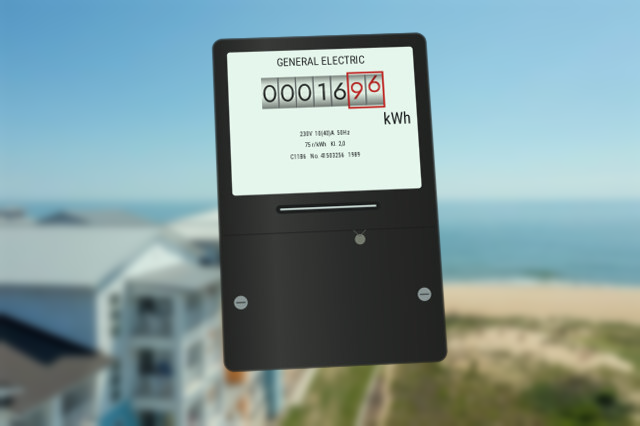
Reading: 16.96 kWh
